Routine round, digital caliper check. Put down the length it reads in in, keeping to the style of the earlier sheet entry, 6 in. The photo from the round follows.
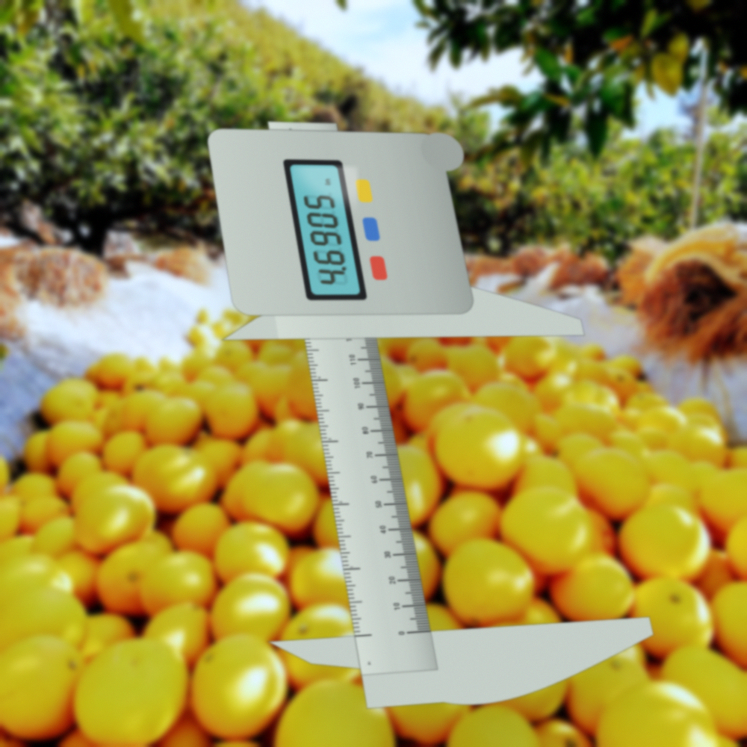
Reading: 4.6905 in
